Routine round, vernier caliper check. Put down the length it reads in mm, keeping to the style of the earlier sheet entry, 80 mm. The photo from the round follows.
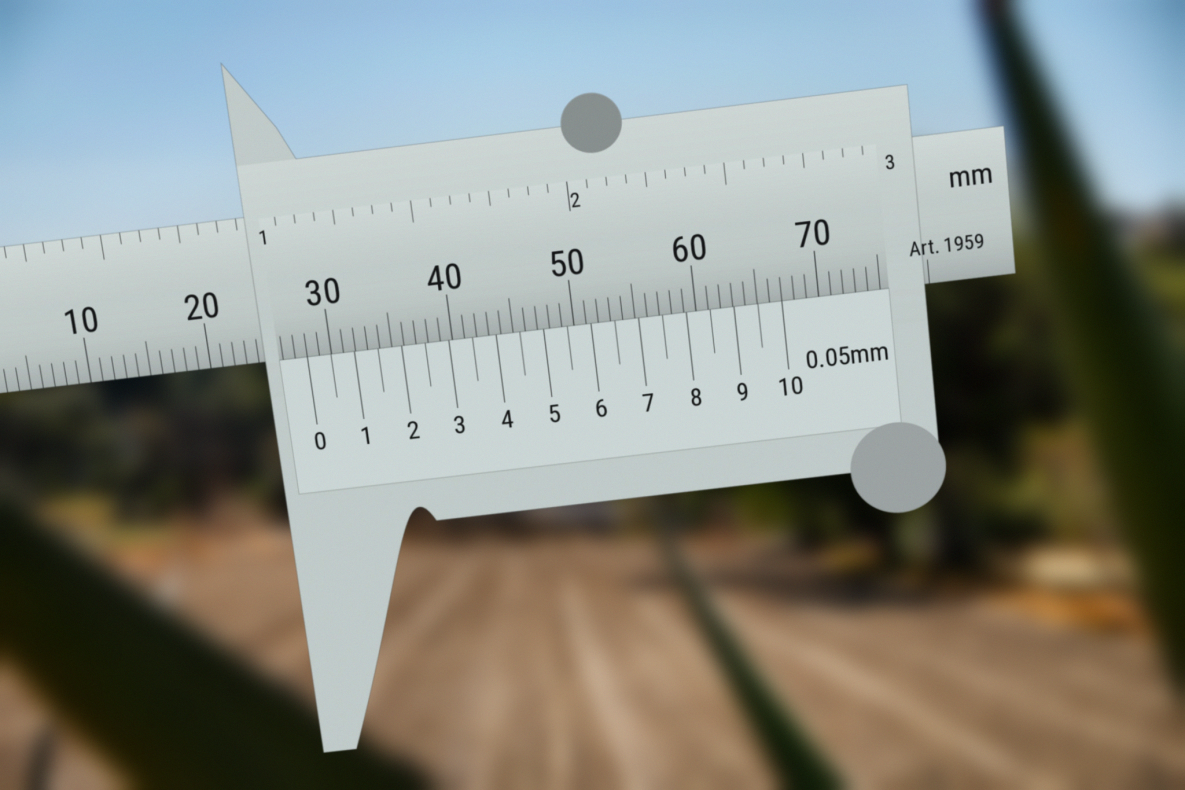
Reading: 28.0 mm
